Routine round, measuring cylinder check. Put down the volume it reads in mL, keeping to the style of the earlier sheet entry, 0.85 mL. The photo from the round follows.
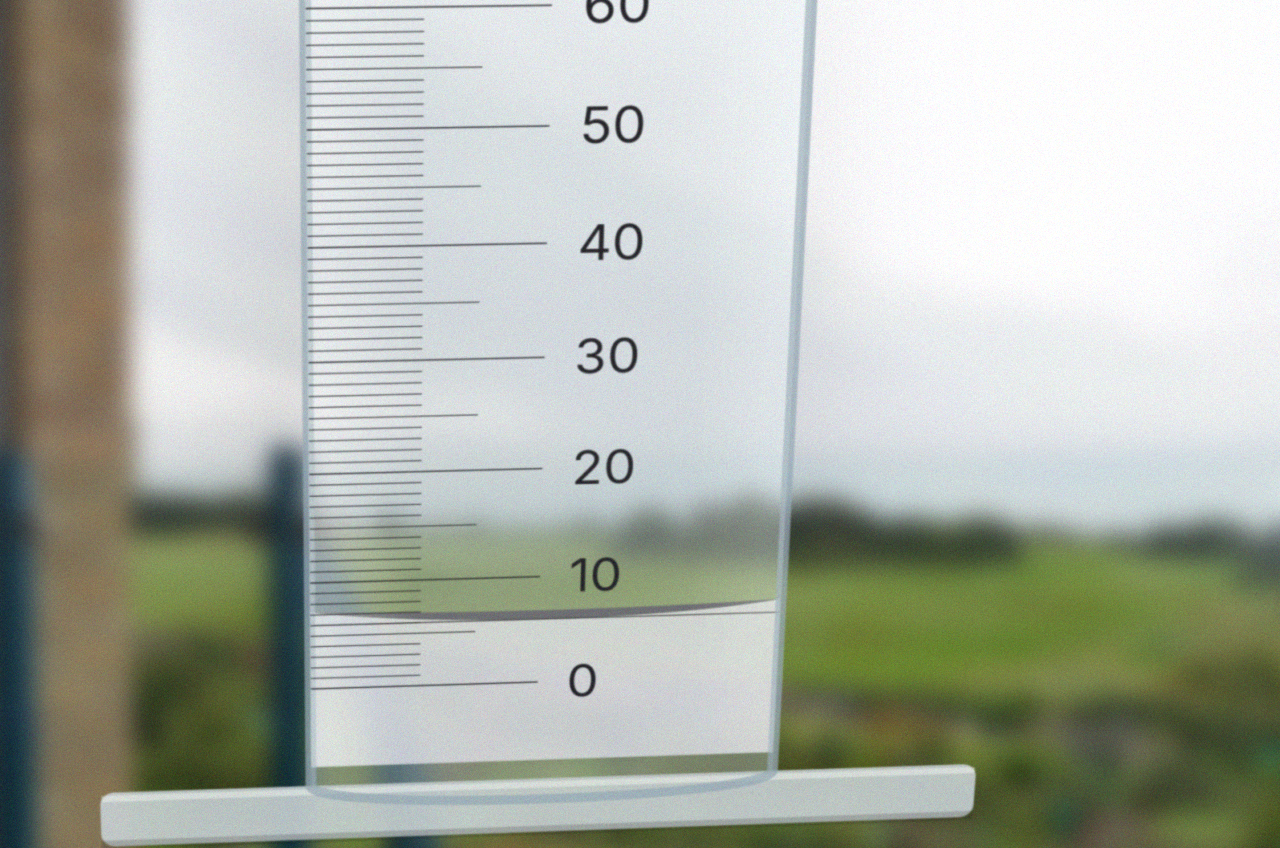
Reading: 6 mL
